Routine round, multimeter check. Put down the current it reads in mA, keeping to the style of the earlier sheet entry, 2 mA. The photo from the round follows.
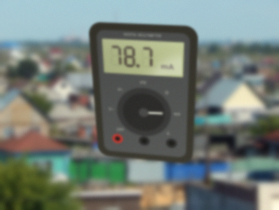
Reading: 78.7 mA
